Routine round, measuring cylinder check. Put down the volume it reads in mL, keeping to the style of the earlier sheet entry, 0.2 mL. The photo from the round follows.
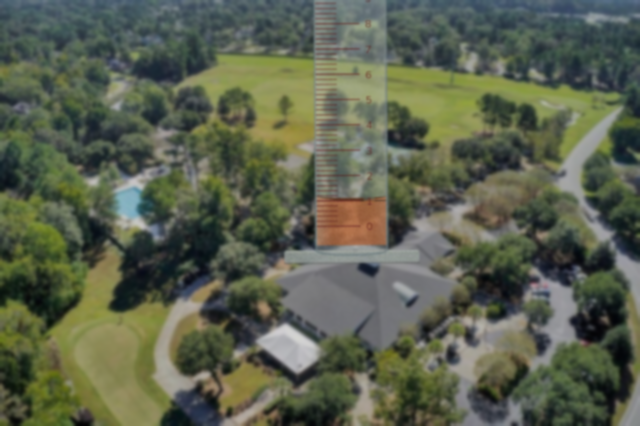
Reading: 1 mL
